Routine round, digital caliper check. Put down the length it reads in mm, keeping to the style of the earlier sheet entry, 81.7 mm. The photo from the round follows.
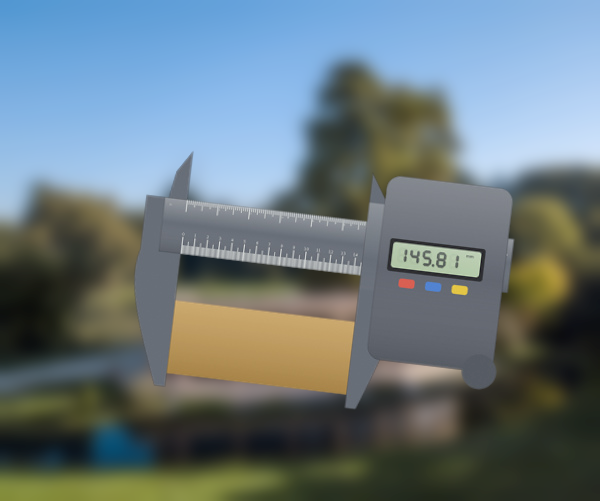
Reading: 145.81 mm
